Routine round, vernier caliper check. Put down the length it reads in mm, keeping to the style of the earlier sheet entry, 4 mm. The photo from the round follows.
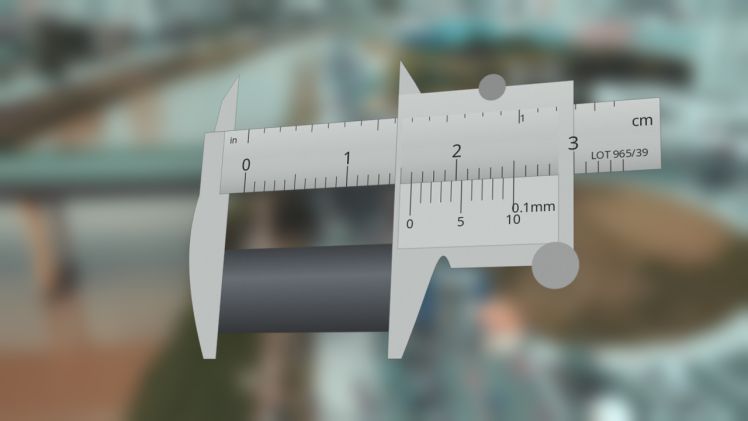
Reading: 16.0 mm
